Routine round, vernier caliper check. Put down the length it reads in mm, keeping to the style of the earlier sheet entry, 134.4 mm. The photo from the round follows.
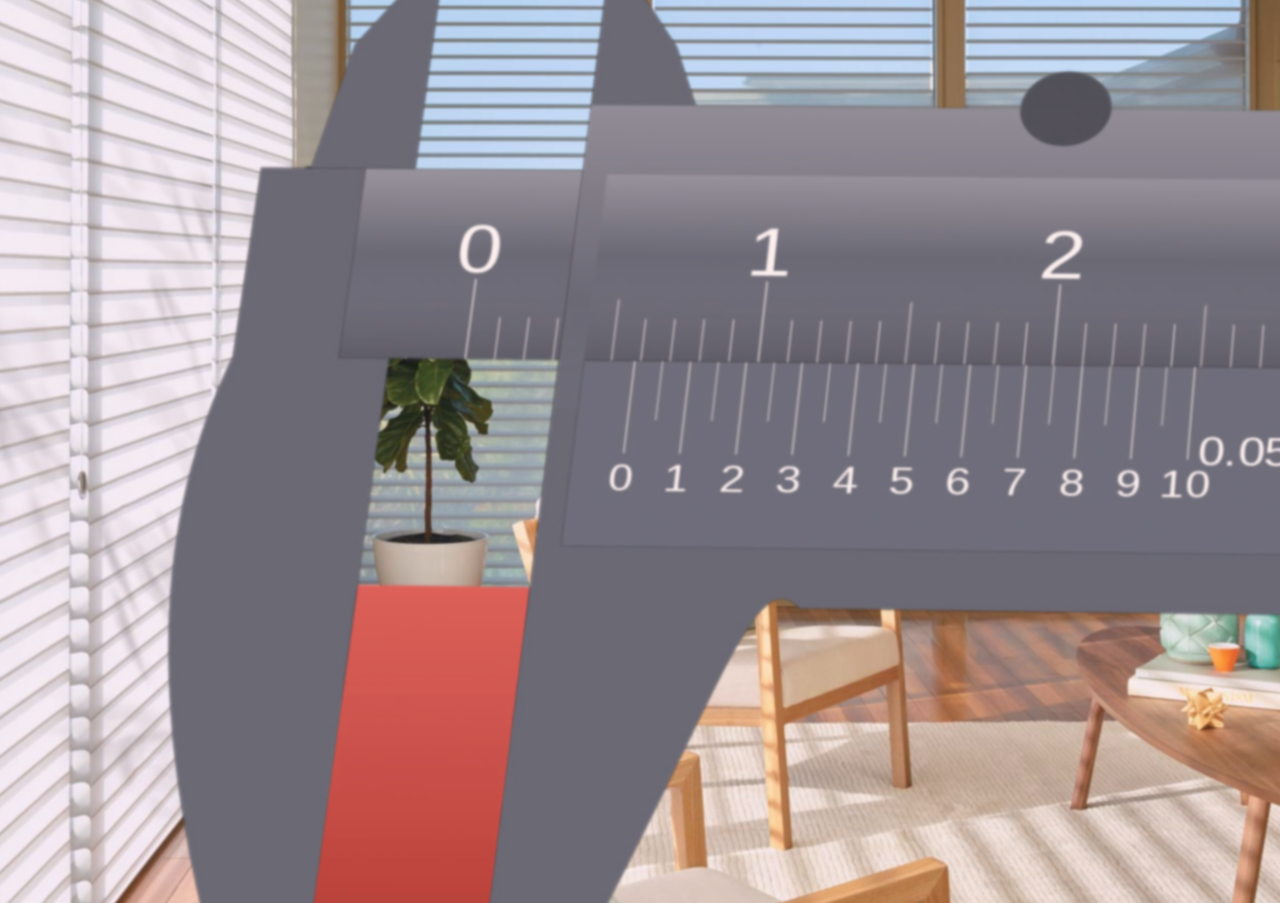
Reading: 5.8 mm
